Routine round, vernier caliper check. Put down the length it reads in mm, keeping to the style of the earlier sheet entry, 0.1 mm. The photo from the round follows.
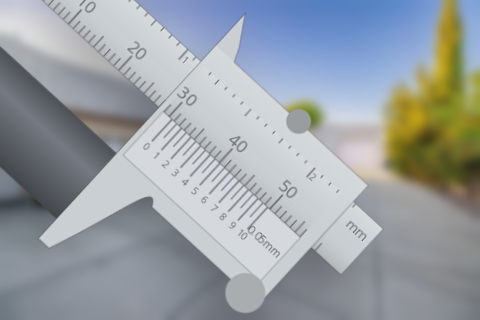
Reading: 30.6 mm
